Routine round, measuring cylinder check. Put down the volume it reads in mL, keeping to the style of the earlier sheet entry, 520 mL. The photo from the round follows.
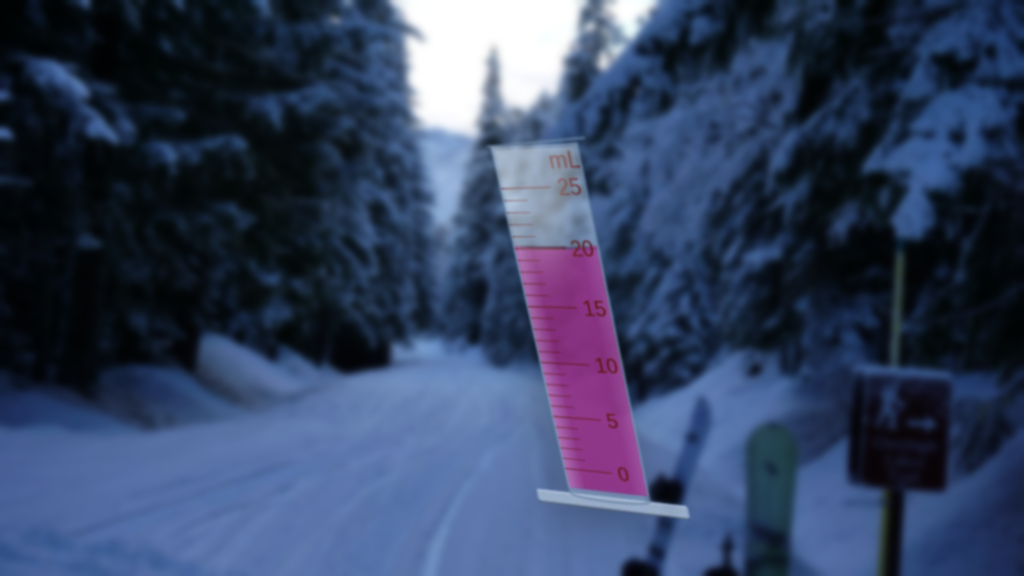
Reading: 20 mL
